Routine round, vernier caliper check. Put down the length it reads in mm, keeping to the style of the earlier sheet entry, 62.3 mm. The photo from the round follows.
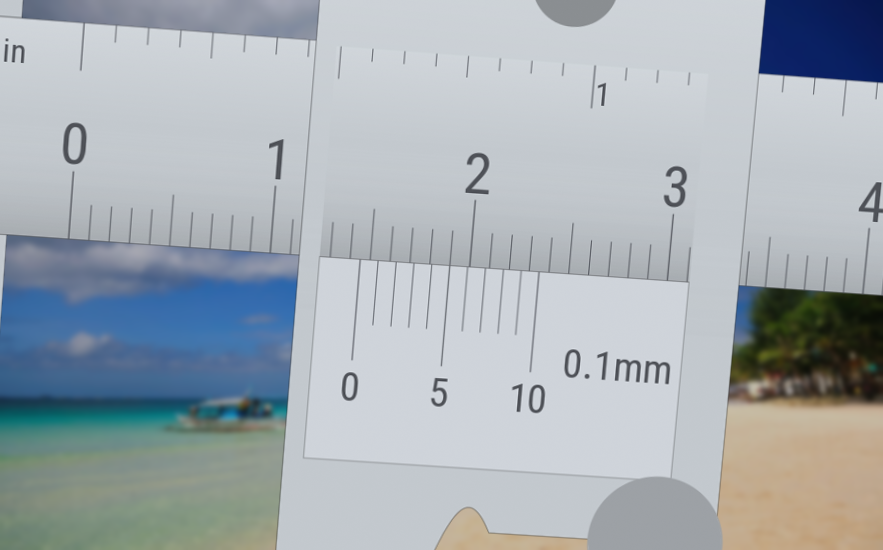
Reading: 14.5 mm
